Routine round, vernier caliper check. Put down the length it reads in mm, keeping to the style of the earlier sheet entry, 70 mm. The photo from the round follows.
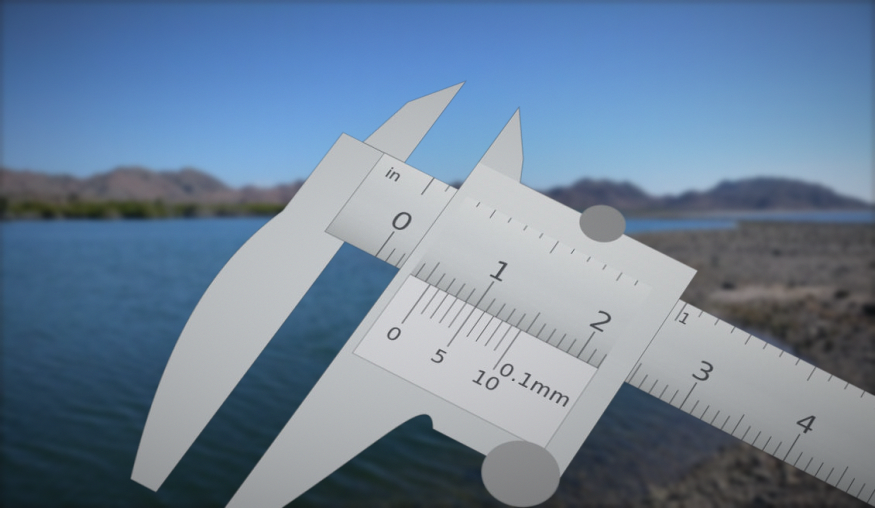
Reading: 5.5 mm
